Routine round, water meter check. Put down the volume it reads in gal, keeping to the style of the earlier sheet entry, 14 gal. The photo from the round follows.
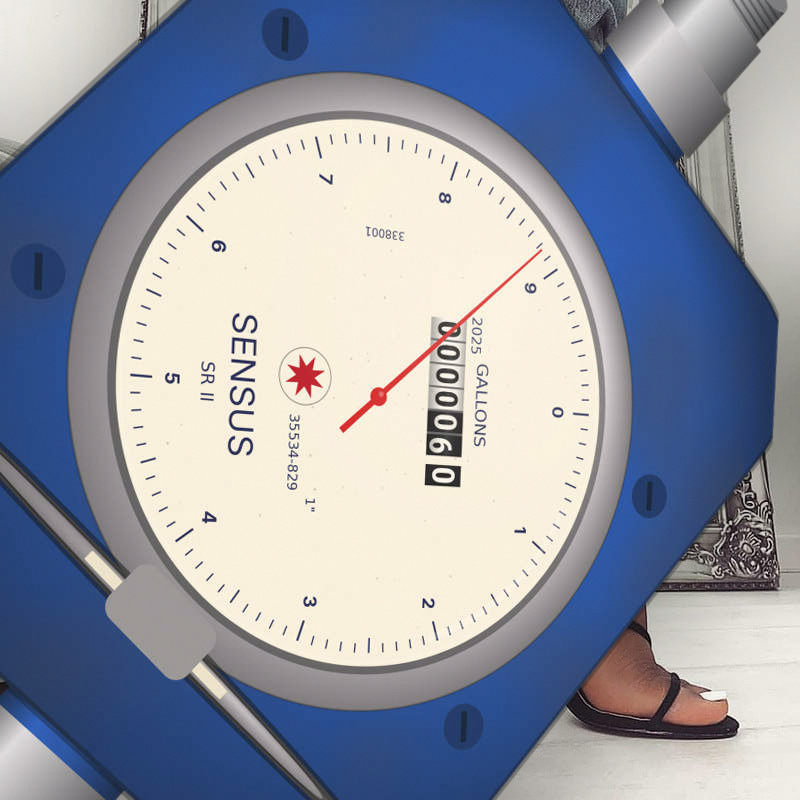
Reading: 58.8 gal
